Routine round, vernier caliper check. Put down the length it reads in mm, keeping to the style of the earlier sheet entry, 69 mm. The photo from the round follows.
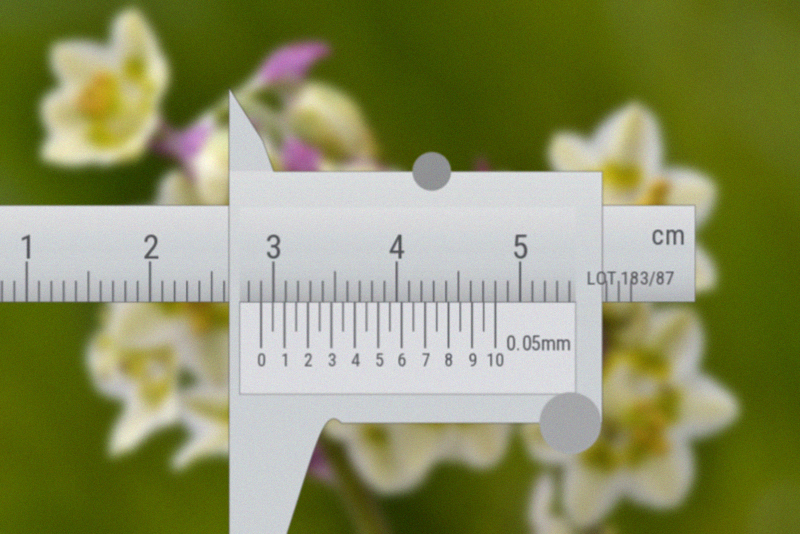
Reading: 29.0 mm
